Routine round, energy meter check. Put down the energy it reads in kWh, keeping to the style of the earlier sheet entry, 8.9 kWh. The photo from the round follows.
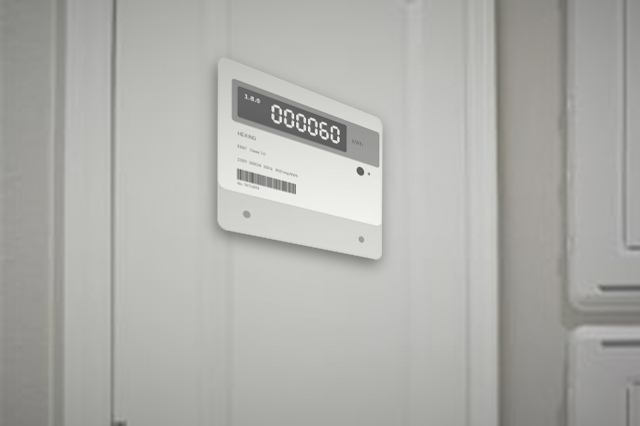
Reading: 60 kWh
